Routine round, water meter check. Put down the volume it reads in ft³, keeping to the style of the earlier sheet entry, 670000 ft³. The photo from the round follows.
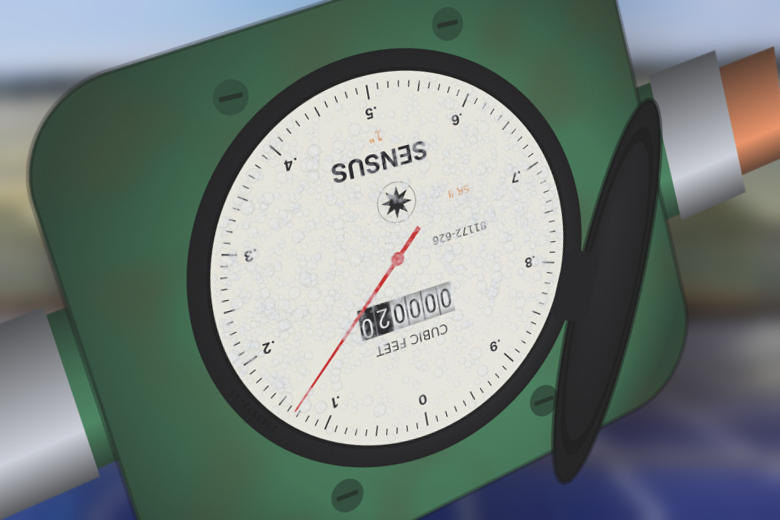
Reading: 20.13 ft³
